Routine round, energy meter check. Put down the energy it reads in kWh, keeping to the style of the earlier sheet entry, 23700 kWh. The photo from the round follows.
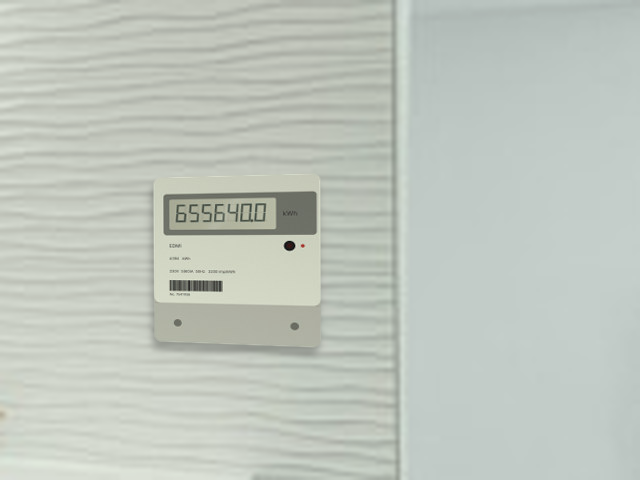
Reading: 655640.0 kWh
